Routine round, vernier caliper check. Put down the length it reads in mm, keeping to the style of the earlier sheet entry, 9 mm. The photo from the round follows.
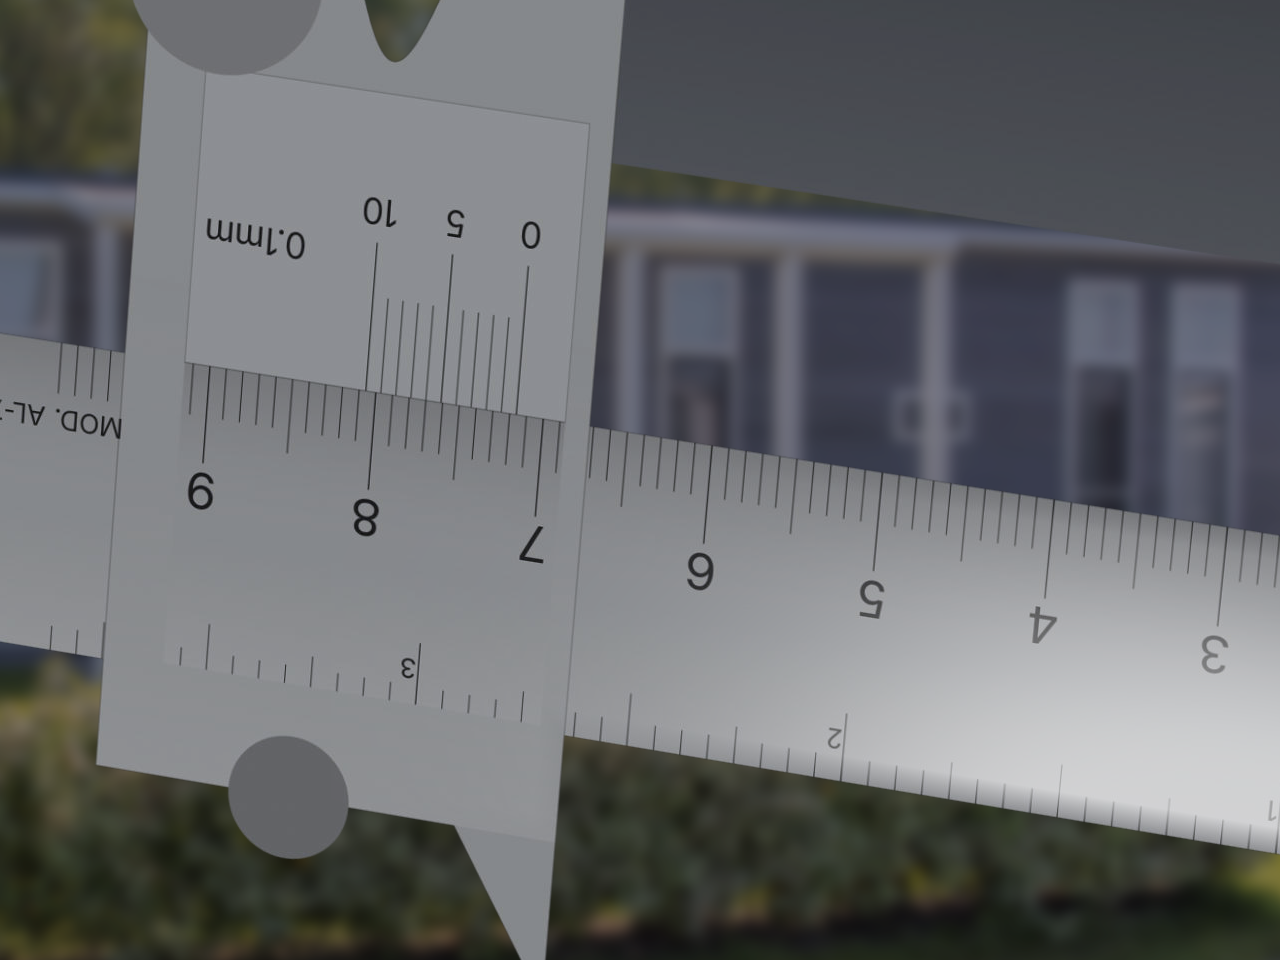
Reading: 71.6 mm
